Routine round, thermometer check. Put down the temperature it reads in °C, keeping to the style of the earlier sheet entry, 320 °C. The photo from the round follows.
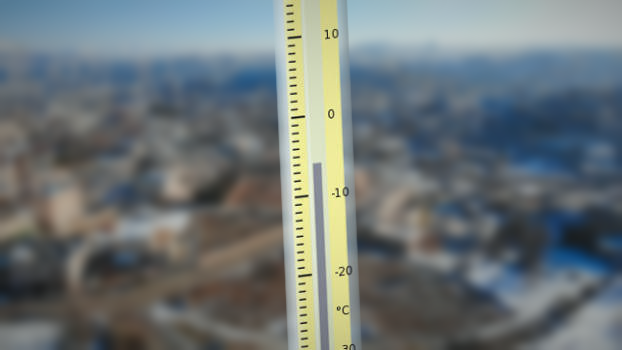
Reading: -6 °C
